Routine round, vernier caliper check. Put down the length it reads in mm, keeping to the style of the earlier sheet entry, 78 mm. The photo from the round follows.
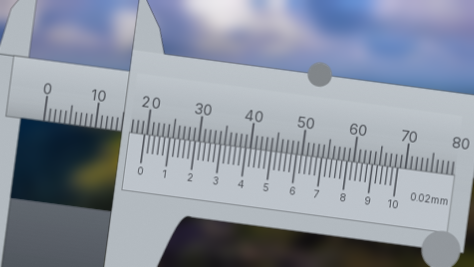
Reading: 19.5 mm
